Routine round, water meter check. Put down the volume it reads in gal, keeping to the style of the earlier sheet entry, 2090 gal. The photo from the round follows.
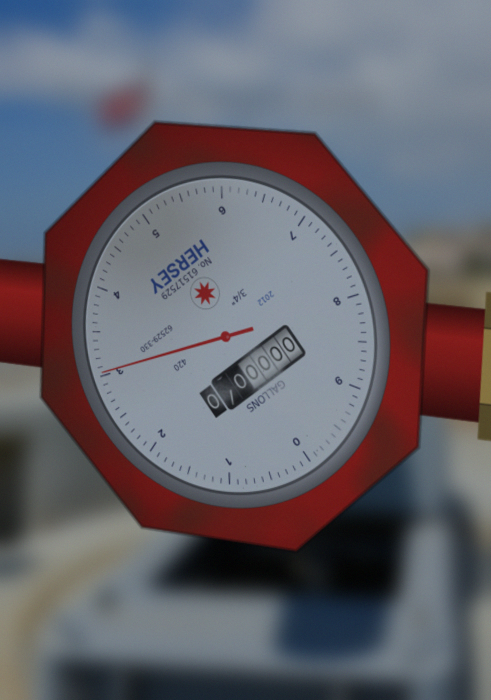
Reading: 73.0 gal
